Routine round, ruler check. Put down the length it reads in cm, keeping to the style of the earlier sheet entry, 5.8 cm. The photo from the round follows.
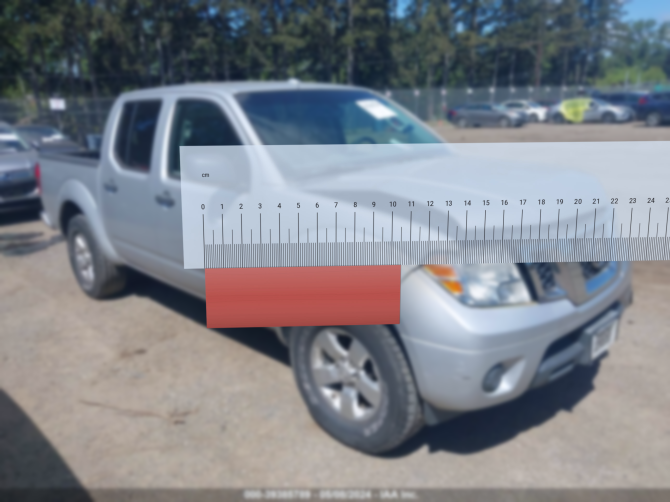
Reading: 10.5 cm
